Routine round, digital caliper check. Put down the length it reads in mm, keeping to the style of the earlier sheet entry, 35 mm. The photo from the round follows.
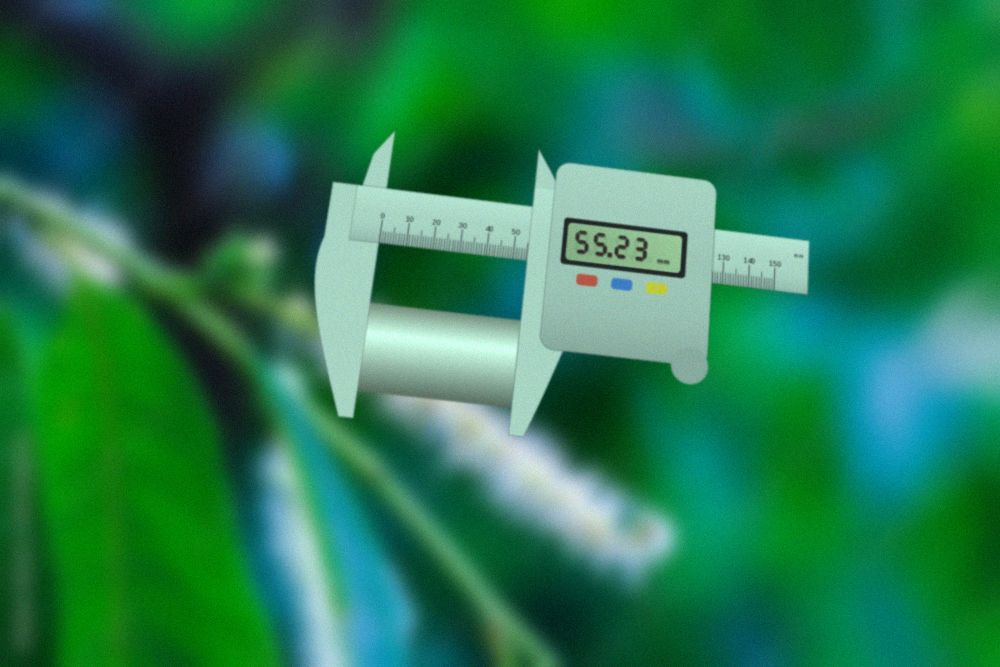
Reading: 55.23 mm
